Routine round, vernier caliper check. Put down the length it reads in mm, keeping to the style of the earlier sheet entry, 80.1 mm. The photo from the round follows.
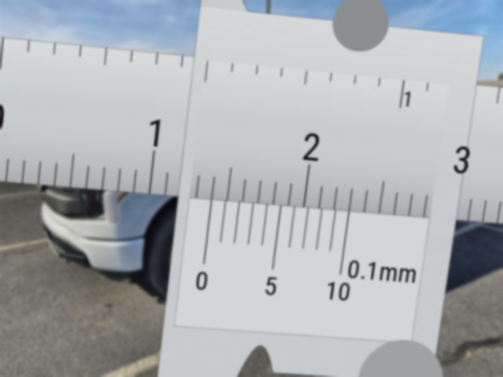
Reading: 14.0 mm
